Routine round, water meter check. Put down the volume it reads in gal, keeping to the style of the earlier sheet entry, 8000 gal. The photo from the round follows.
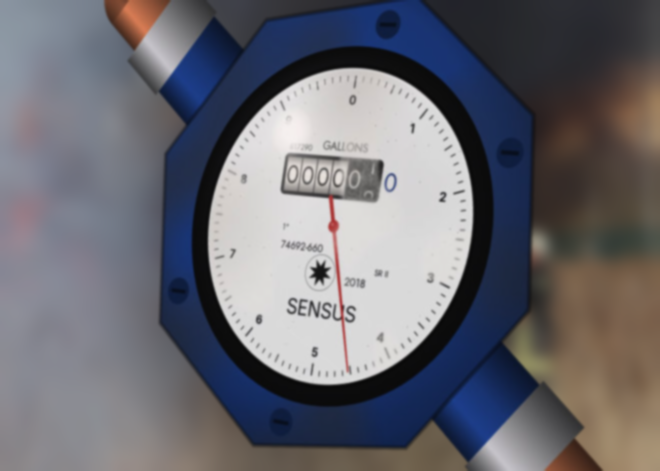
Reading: 14.5 gal
